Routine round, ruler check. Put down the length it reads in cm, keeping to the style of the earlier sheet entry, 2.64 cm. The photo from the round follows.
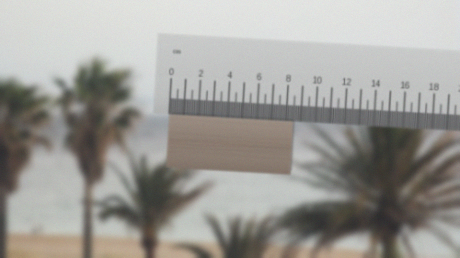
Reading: 8.5 cm
